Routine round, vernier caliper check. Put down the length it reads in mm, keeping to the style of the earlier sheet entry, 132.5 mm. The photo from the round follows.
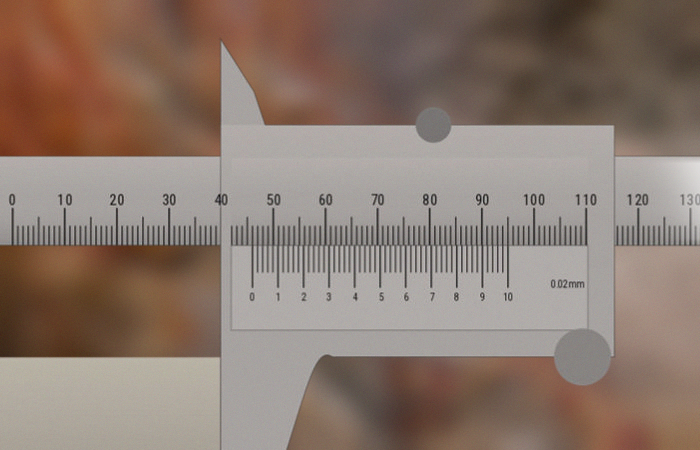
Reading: 46.0 mm
